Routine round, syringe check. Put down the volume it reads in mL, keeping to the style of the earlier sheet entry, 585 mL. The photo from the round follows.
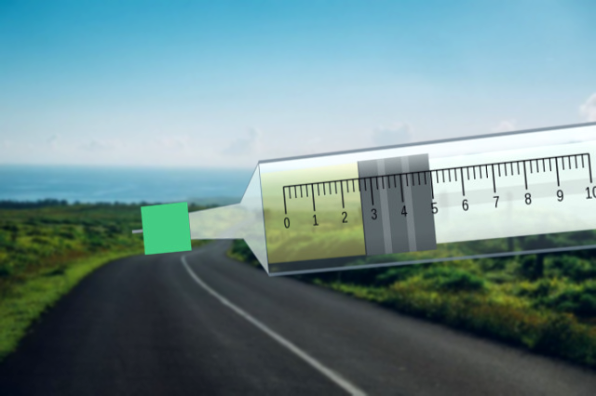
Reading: 2.6 mL
